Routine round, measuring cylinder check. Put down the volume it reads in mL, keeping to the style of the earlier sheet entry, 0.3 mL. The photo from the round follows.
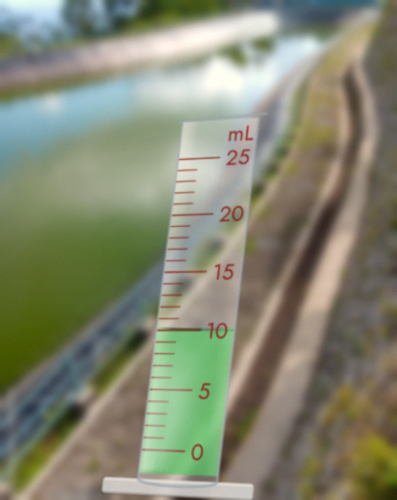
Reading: 10 mL
